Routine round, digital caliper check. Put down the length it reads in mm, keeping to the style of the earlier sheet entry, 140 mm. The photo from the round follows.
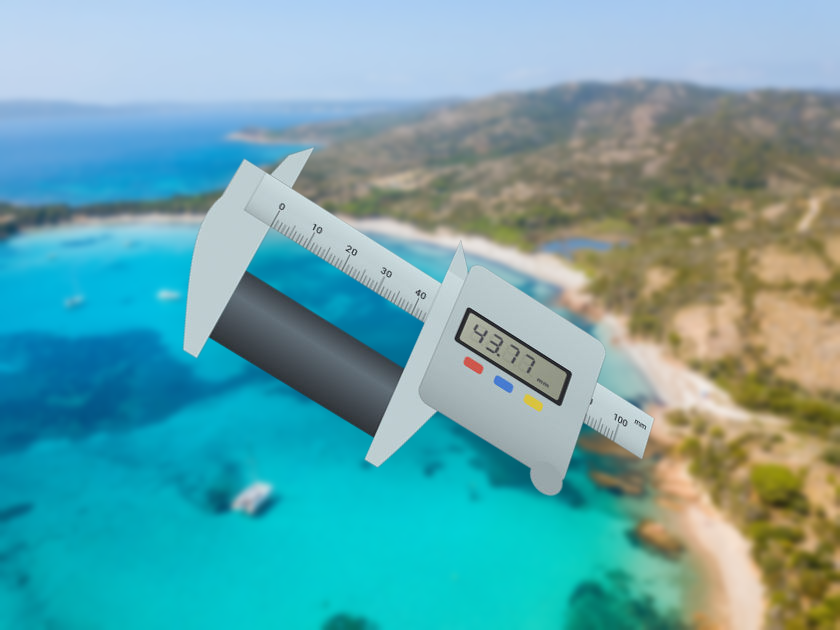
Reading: 43.77 mm
